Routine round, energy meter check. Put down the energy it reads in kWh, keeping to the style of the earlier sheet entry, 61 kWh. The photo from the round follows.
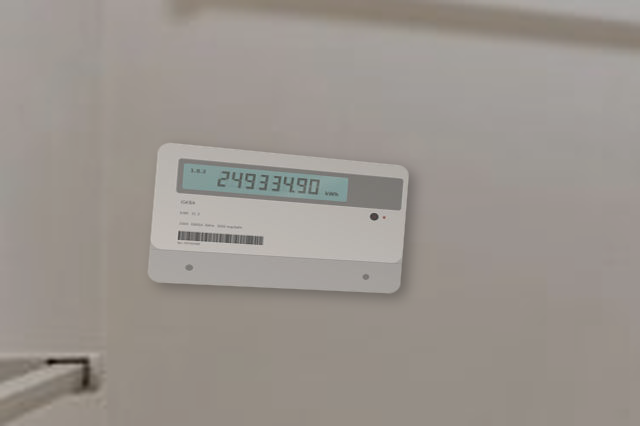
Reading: 249334.90 kWh
